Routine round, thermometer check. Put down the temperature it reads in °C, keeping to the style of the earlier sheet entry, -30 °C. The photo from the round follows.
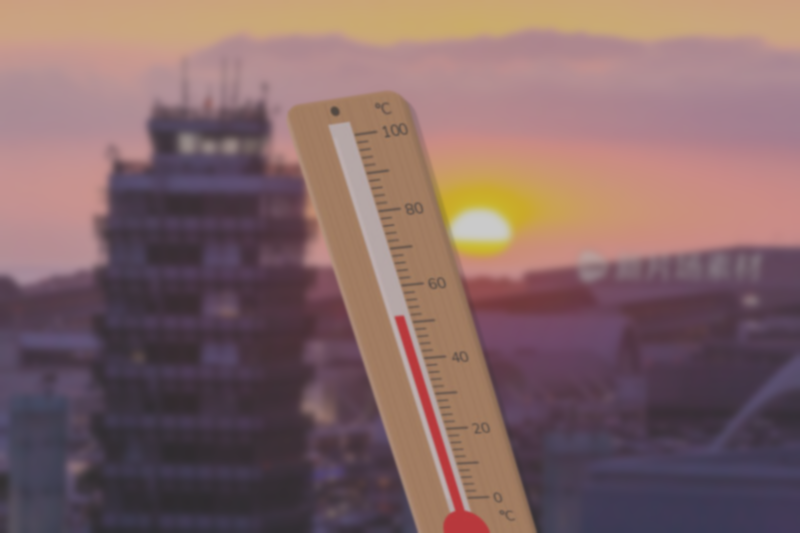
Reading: 52 °C
